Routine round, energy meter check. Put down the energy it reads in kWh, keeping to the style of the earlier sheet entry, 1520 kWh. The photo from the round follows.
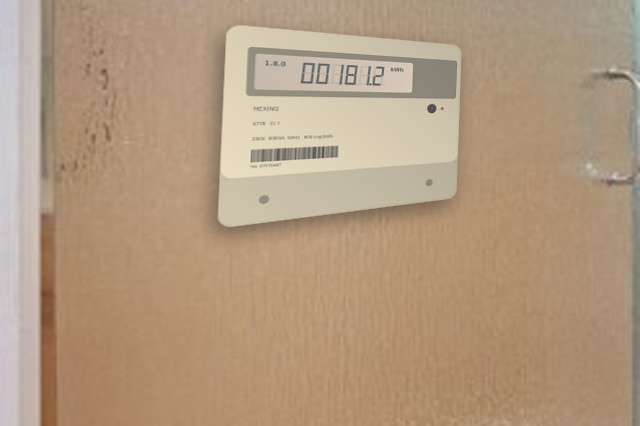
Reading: 181.2 kWh
